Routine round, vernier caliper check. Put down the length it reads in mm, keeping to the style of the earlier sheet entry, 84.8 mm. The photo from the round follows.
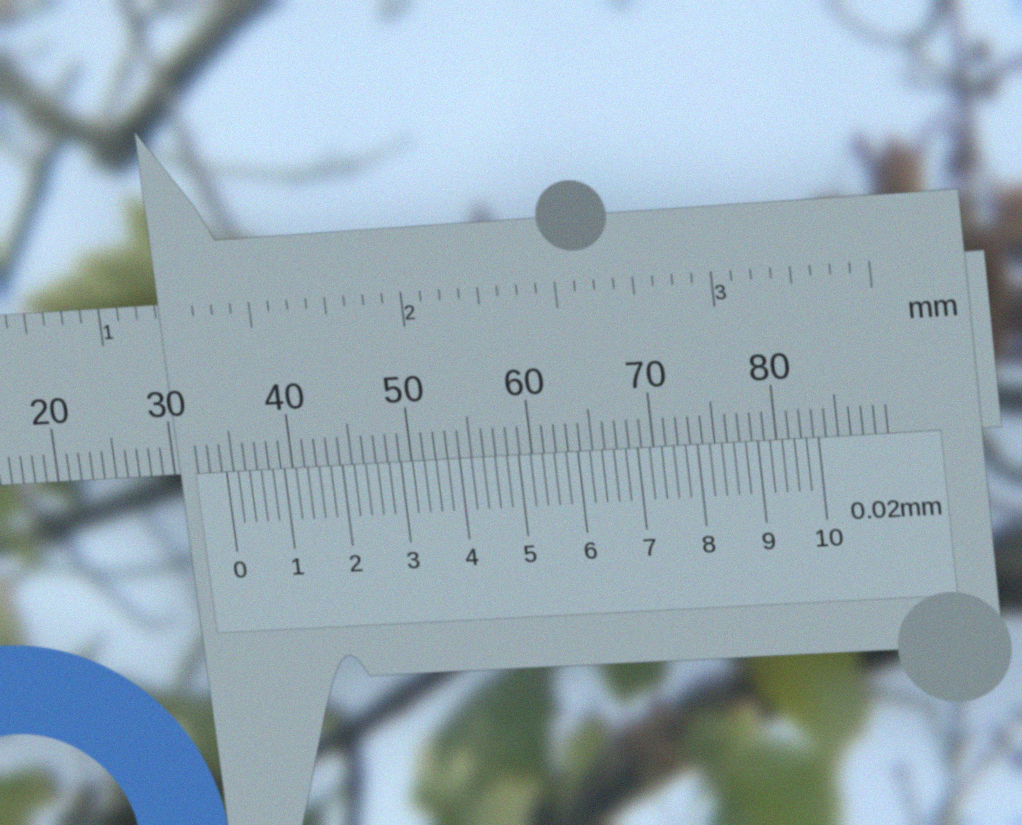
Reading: 34.4 mm
